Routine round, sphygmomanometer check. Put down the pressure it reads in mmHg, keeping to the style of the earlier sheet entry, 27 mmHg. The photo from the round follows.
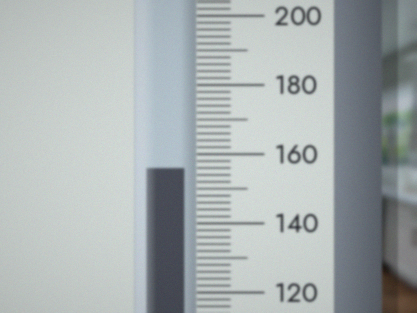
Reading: 156 mmHg
